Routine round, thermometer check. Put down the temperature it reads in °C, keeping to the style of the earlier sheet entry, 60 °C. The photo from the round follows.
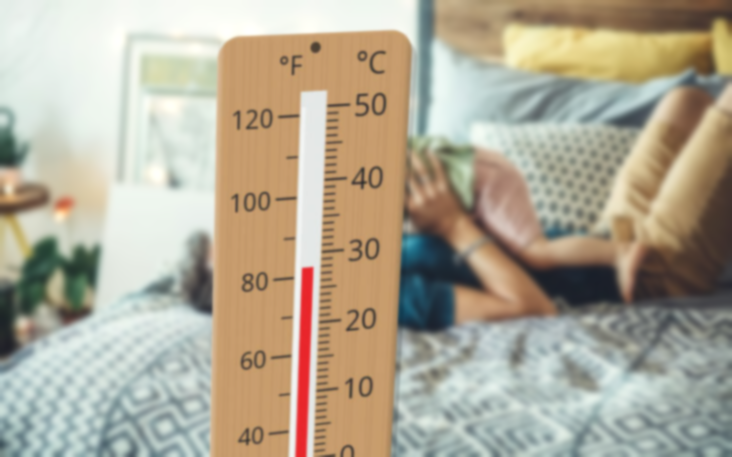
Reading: 28 °C
